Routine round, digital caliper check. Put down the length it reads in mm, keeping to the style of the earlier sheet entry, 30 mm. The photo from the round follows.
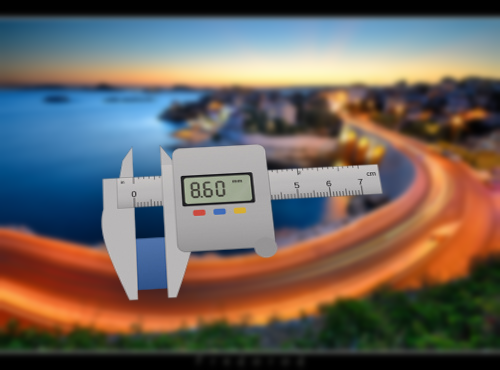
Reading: 8.60 mm
